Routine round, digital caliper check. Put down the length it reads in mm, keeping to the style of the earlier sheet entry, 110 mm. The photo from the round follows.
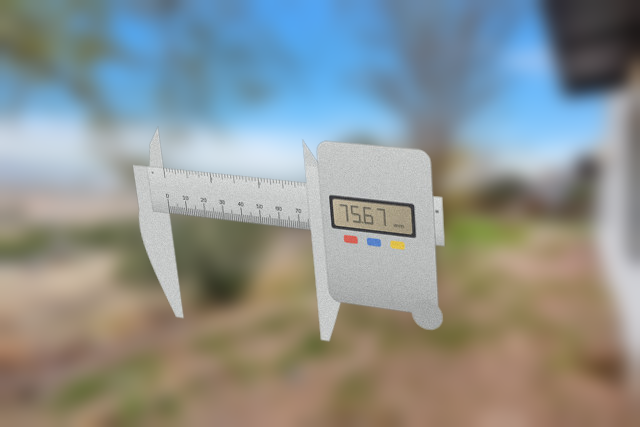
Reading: 75.67 mm
